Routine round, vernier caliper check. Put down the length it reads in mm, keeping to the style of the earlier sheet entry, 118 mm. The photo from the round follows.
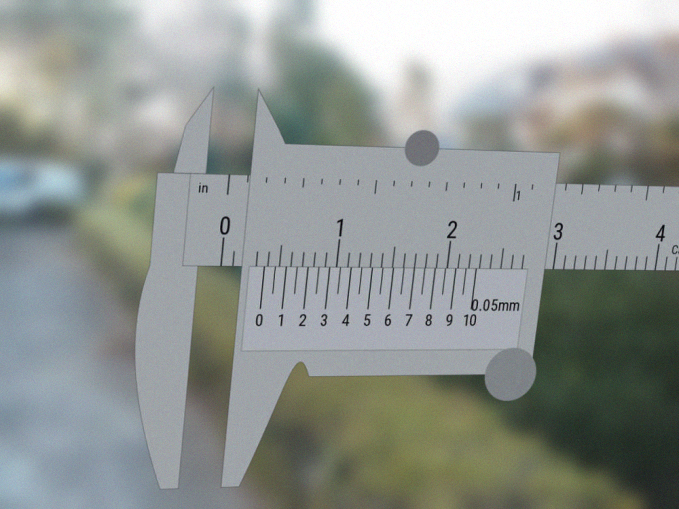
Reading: 3.7 mm
